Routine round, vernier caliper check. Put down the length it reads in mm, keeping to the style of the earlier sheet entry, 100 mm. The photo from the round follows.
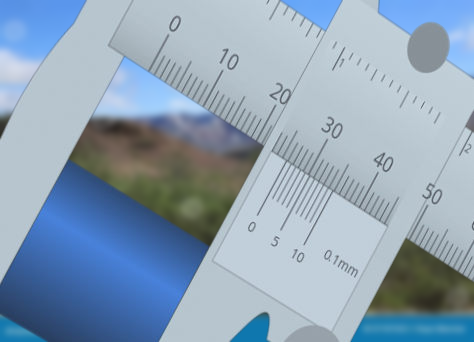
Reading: 25.8 mm
